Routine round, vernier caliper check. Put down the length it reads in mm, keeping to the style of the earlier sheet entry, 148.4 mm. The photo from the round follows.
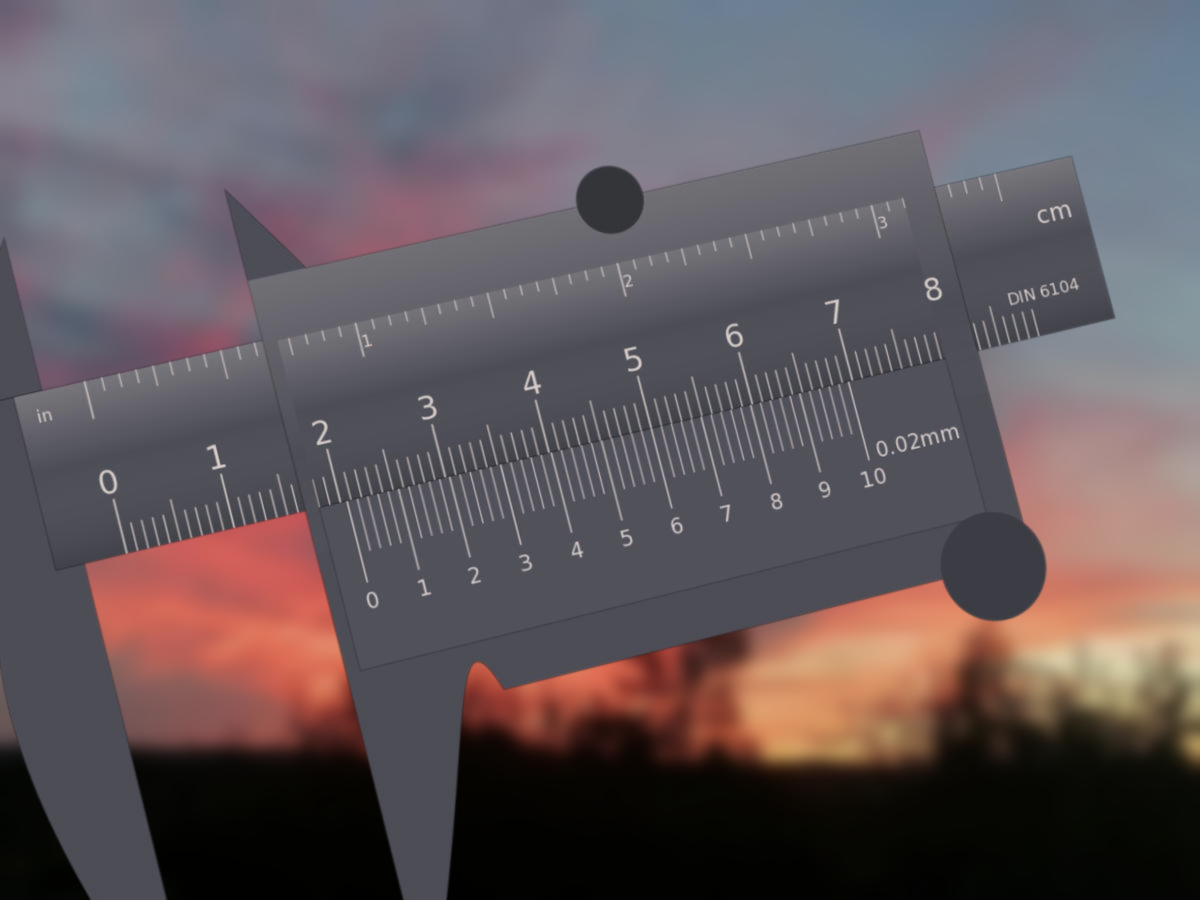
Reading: 20.6 mm
